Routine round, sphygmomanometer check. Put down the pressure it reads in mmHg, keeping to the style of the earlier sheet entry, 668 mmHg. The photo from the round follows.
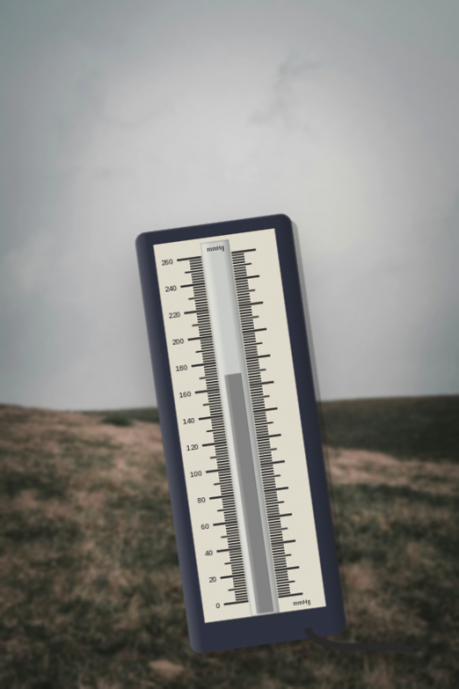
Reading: 170 mmHg
